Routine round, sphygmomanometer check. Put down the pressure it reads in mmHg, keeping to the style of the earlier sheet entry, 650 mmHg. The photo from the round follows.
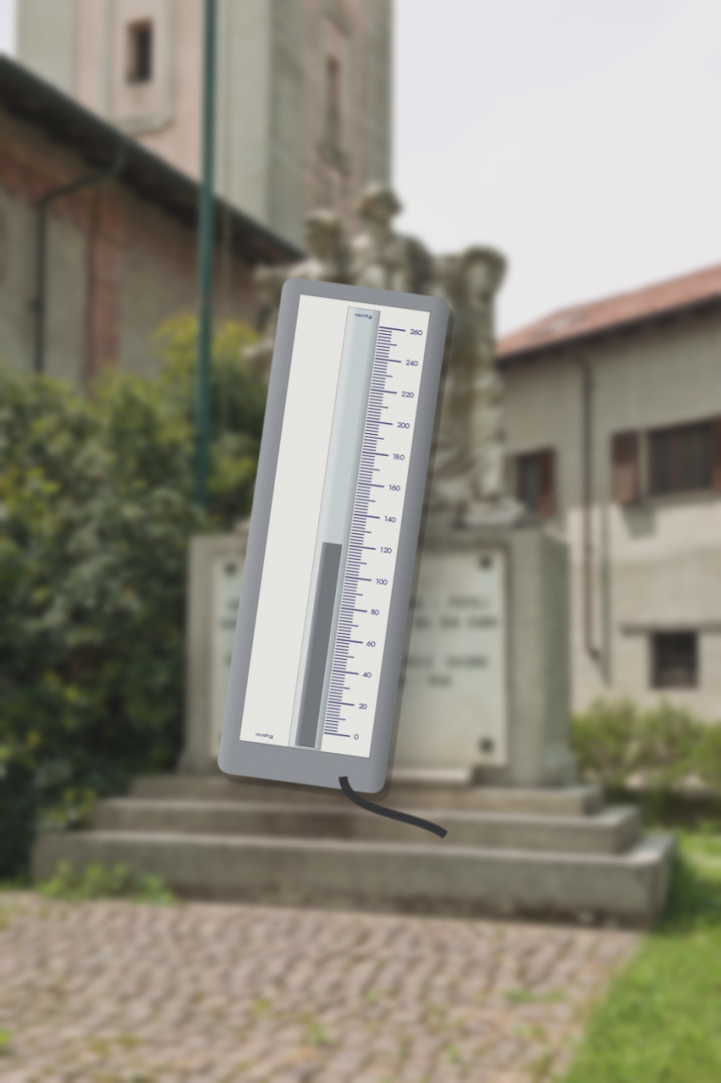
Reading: 120 mmHg
